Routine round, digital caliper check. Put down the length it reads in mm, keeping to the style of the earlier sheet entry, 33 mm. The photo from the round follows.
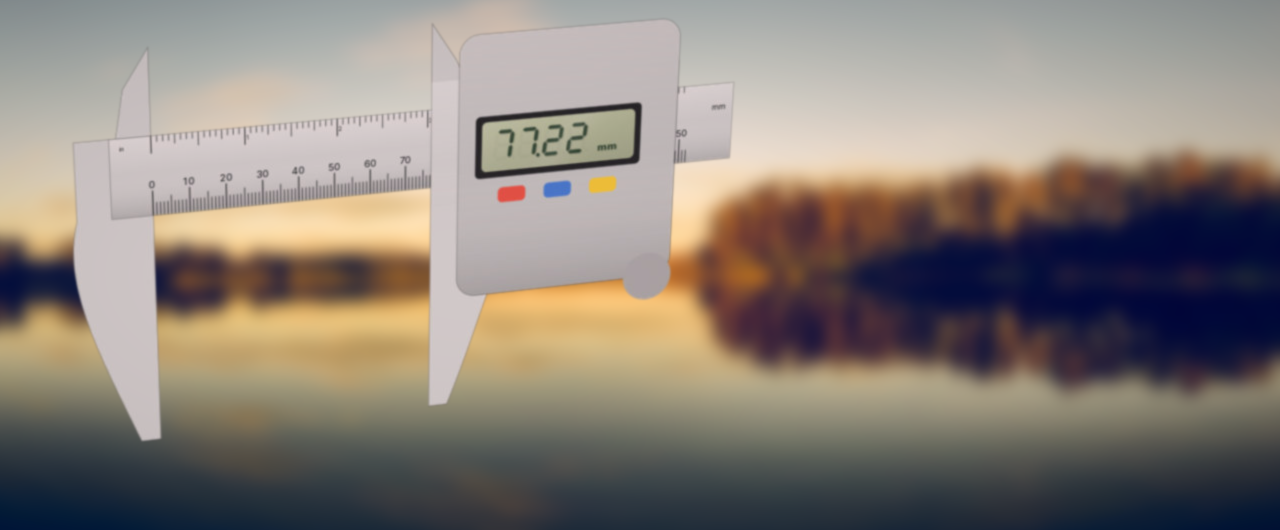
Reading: 77.22 mm
